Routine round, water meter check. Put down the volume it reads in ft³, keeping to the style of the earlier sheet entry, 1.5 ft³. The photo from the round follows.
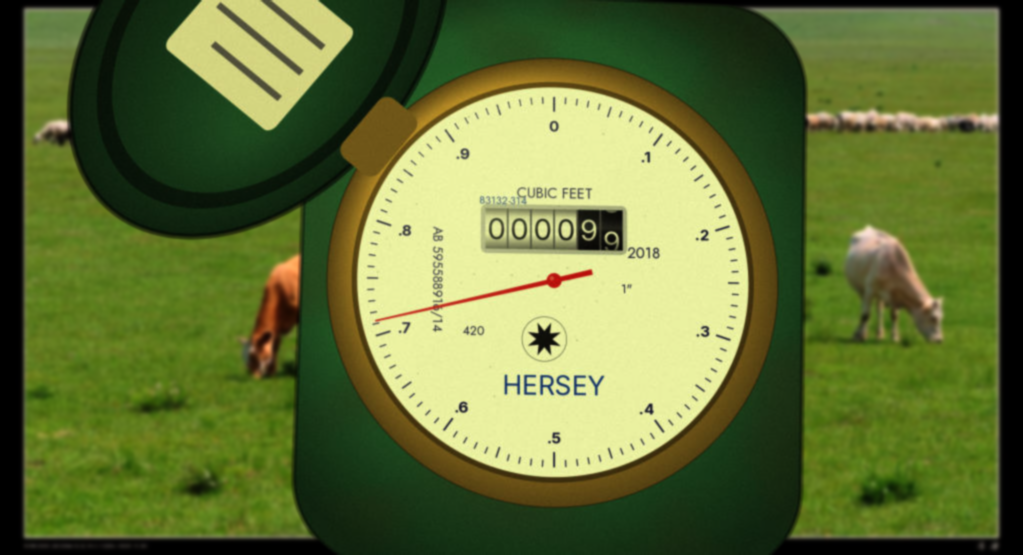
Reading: 98.71 ft³
